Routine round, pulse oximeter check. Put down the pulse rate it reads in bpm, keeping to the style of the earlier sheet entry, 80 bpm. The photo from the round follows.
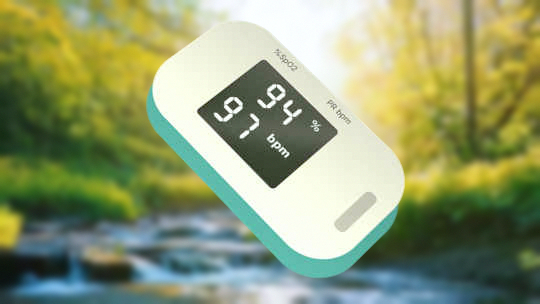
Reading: 97 bpm
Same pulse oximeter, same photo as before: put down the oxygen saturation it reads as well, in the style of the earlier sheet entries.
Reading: 94 %
